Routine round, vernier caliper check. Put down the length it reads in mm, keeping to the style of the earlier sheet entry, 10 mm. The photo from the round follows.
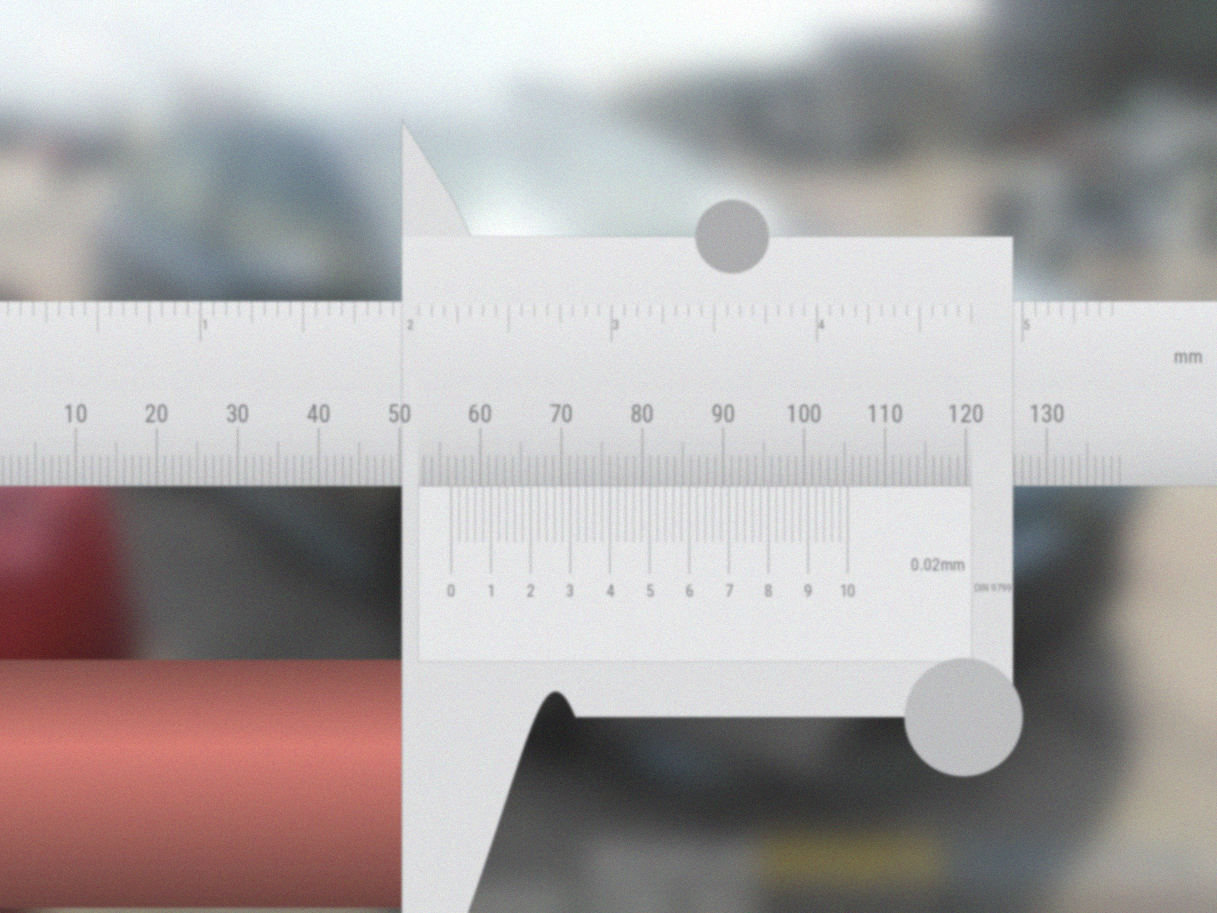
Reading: 56.4 mm
